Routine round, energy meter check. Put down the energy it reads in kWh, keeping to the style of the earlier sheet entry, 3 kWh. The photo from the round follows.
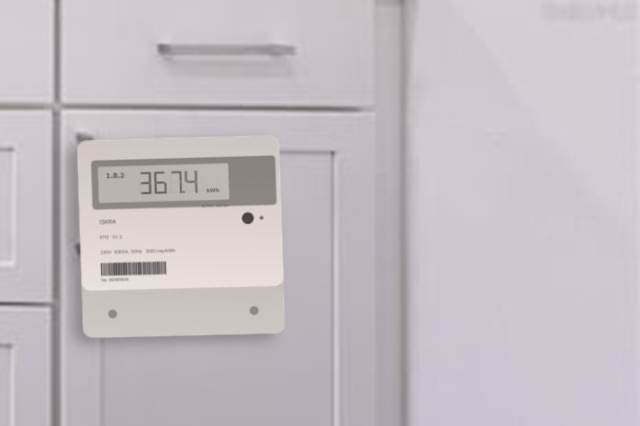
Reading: 367.4 kWh
